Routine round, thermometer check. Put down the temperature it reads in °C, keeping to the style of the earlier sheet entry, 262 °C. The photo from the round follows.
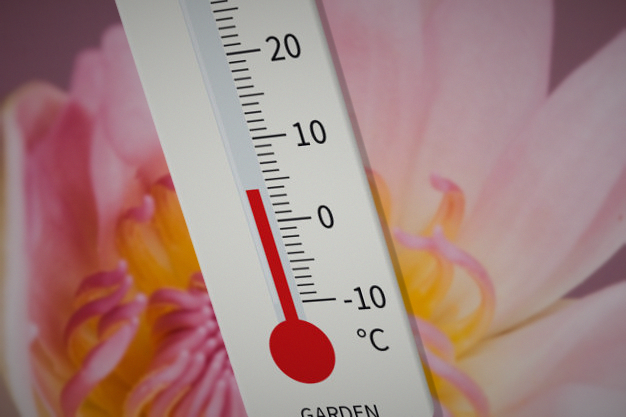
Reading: 4 °C
